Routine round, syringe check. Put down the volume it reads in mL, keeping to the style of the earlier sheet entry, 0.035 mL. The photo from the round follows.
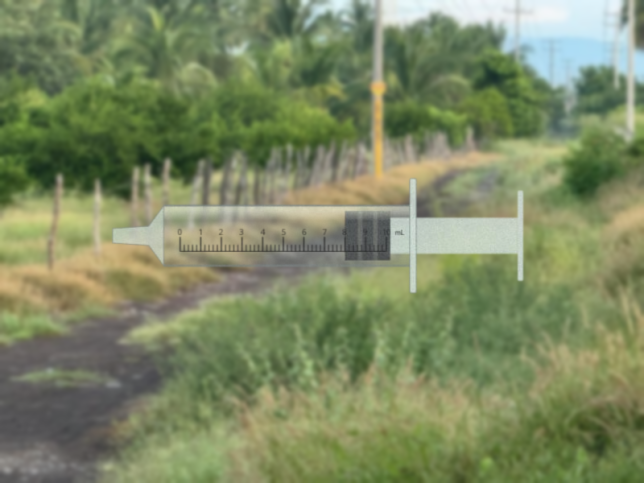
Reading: 8 mL
